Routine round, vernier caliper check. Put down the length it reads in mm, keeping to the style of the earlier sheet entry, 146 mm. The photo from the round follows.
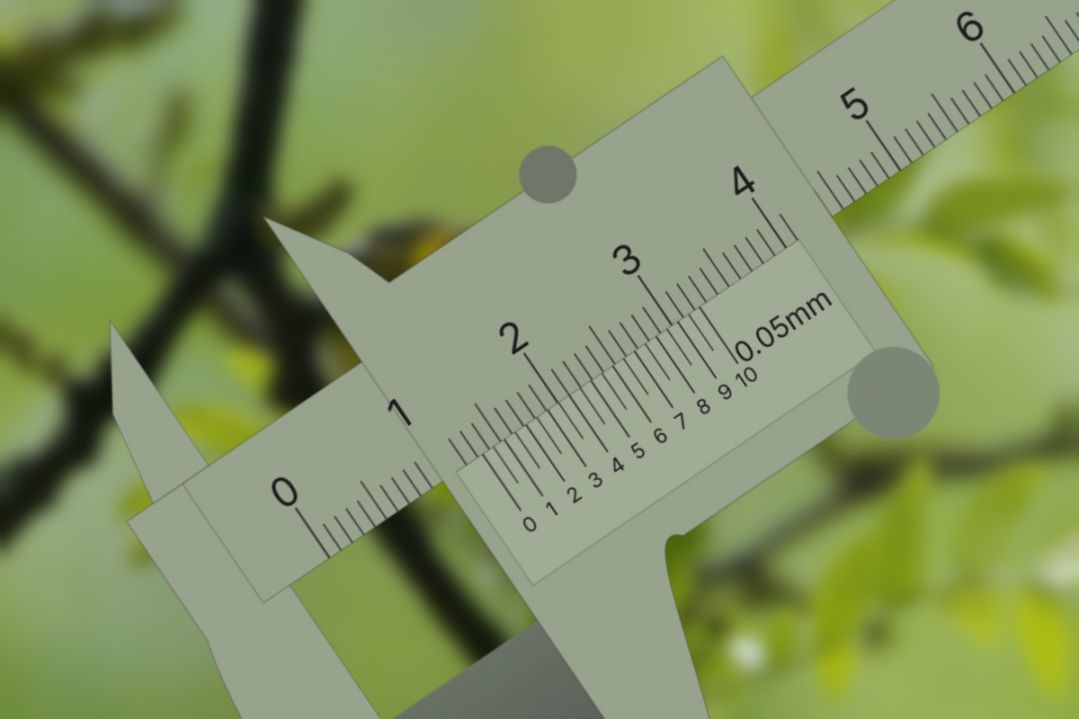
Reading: 13.4 mm
